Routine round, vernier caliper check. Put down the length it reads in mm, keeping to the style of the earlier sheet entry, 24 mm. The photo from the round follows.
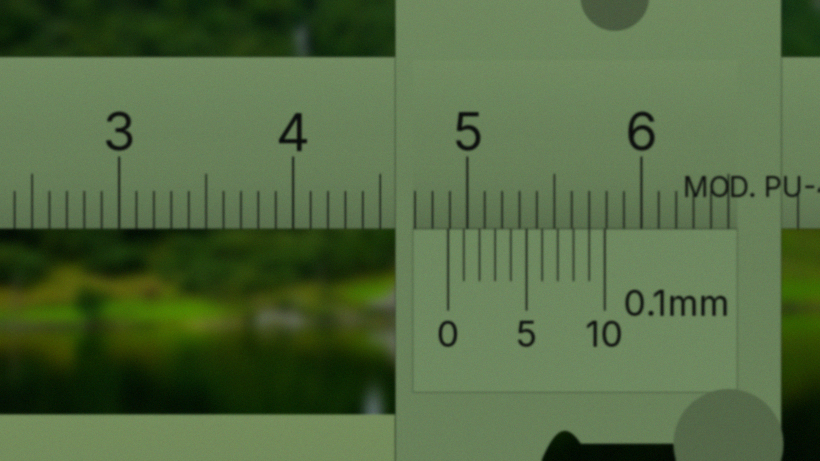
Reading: 48.9 mm
